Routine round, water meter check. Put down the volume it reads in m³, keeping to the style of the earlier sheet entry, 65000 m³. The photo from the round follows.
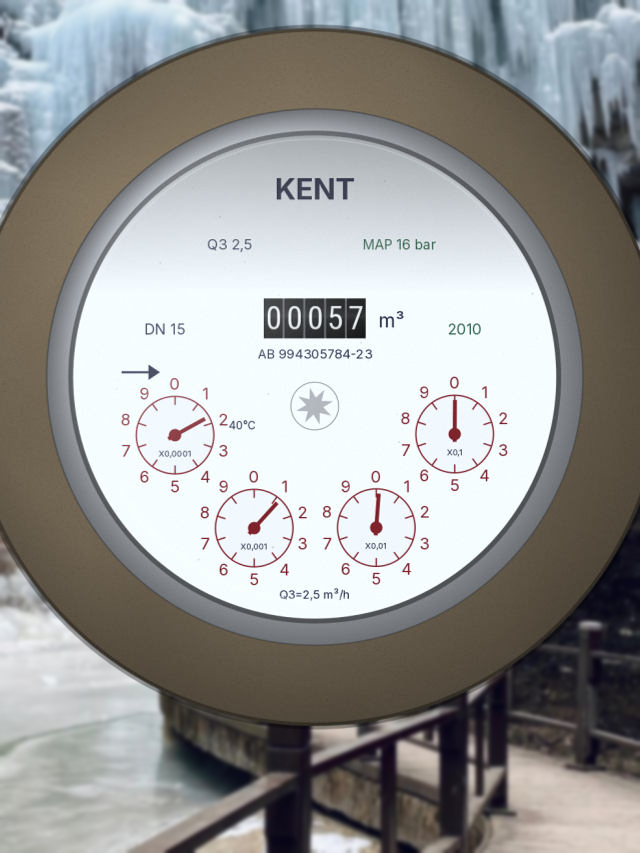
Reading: 57.0011 m³
